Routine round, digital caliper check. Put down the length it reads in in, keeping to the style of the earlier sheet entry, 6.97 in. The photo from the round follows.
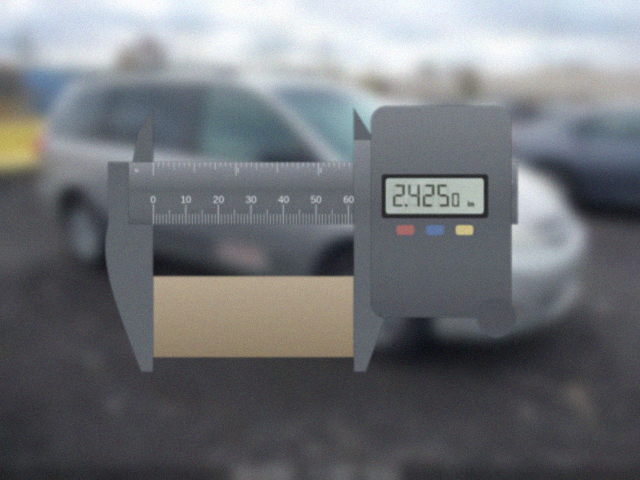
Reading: 2.4250 in
